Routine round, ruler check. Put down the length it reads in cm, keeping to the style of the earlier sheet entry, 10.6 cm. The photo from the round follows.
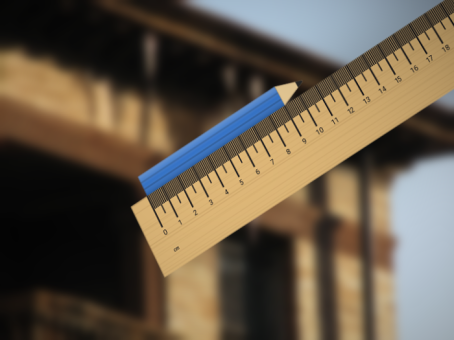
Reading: 10.5 cm
